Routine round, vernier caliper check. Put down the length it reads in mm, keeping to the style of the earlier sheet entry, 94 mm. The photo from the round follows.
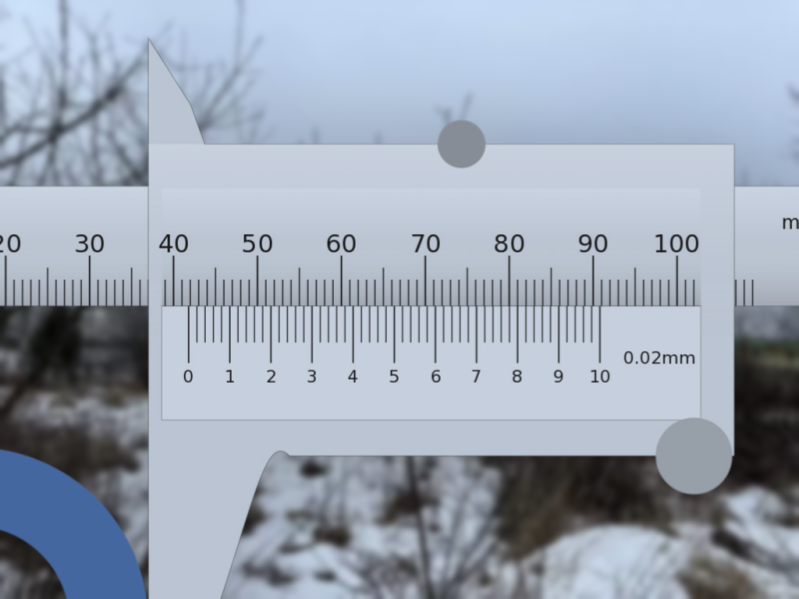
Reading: 41.8 mm
